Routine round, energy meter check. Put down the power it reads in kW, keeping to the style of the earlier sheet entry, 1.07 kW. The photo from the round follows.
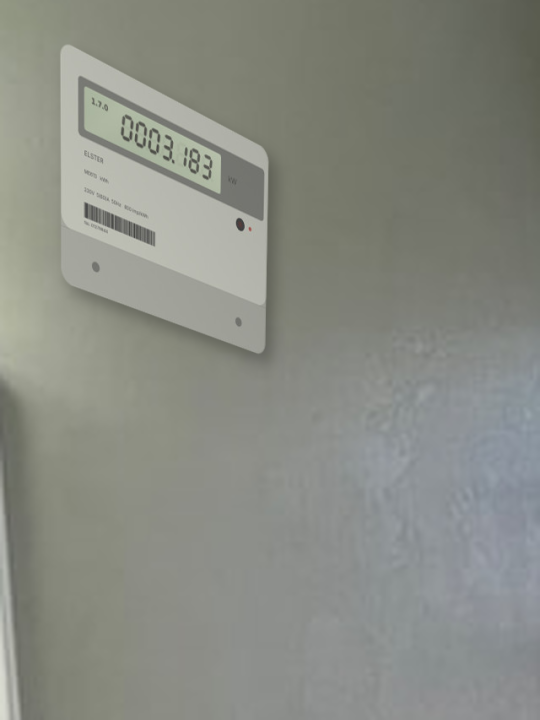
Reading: 3.183 kW
